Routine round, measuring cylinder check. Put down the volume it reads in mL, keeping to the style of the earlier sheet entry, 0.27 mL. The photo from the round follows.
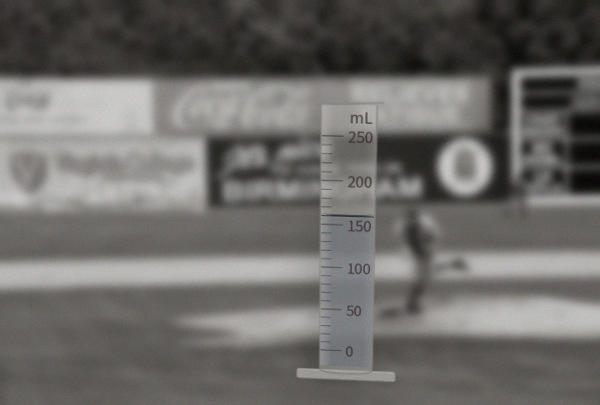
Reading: 160 mL
